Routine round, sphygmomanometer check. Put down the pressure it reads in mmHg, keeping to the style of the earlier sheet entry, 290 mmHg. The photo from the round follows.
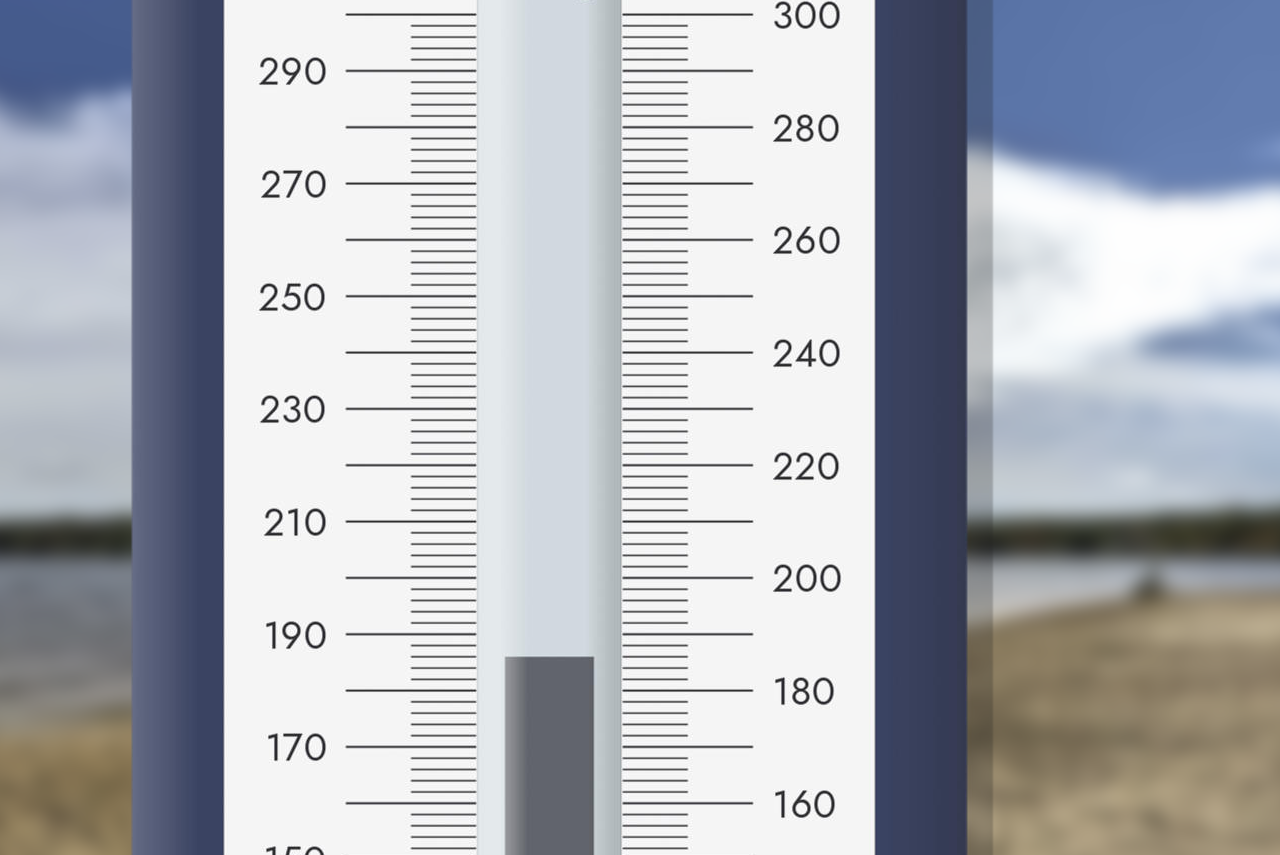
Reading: 186 mmHg
